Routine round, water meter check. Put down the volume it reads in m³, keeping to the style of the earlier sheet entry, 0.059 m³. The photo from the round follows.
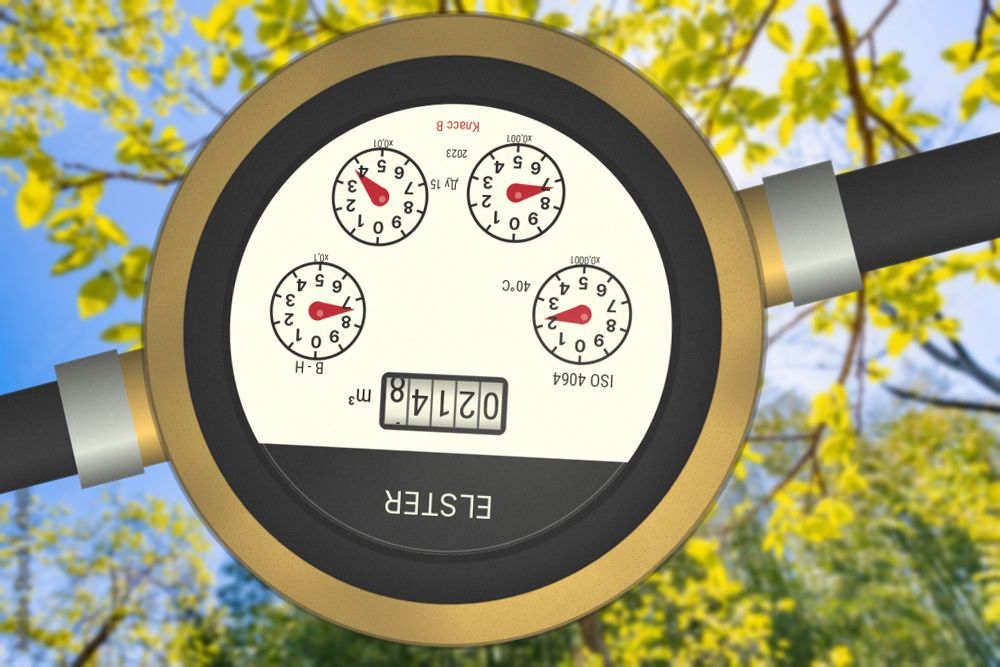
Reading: 2147.7372 m³
